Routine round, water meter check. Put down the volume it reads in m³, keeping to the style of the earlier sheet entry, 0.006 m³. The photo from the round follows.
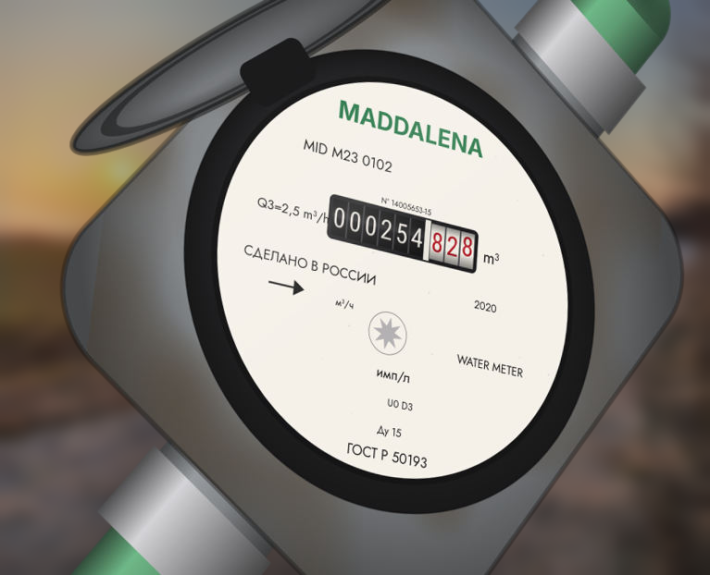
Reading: 254.828 m³
